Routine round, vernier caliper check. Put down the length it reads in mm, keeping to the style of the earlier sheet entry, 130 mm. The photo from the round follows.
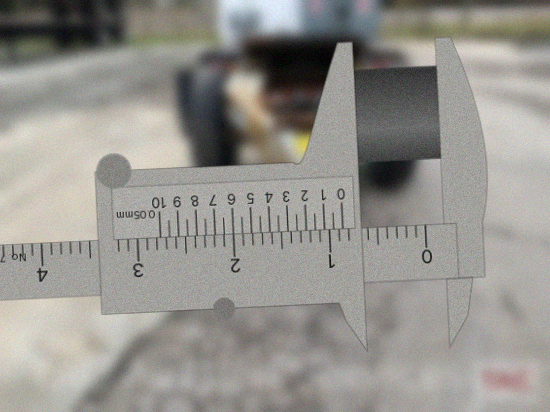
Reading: 8.6 mm
